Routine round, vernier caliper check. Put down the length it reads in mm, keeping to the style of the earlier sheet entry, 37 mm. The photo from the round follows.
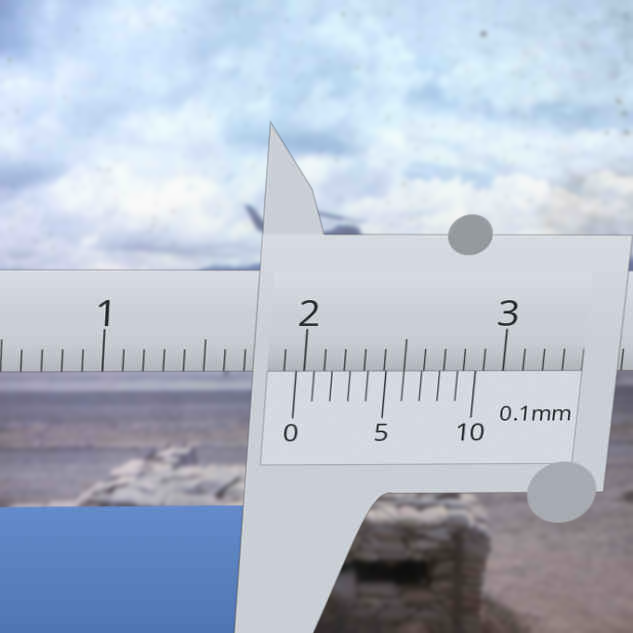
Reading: 19.6 mm
